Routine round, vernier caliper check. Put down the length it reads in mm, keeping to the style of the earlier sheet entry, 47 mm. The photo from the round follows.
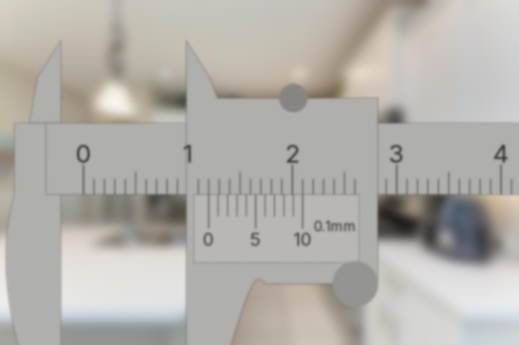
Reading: 12.0 mm
